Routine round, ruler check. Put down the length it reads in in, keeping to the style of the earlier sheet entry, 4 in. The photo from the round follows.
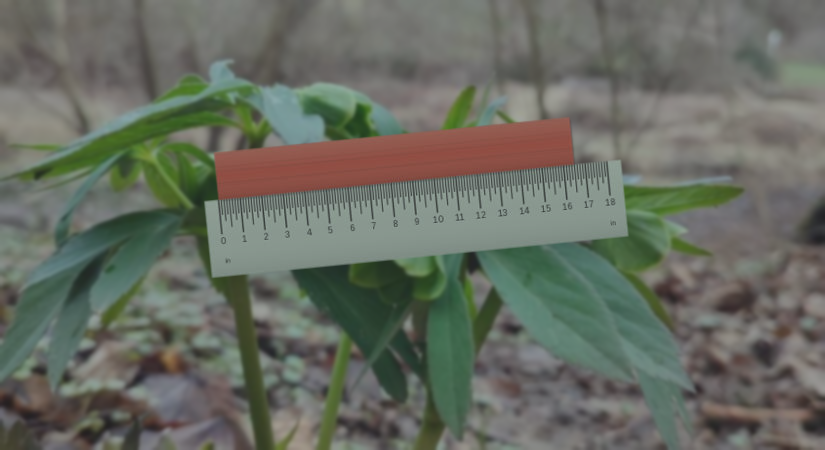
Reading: 16.5 in
